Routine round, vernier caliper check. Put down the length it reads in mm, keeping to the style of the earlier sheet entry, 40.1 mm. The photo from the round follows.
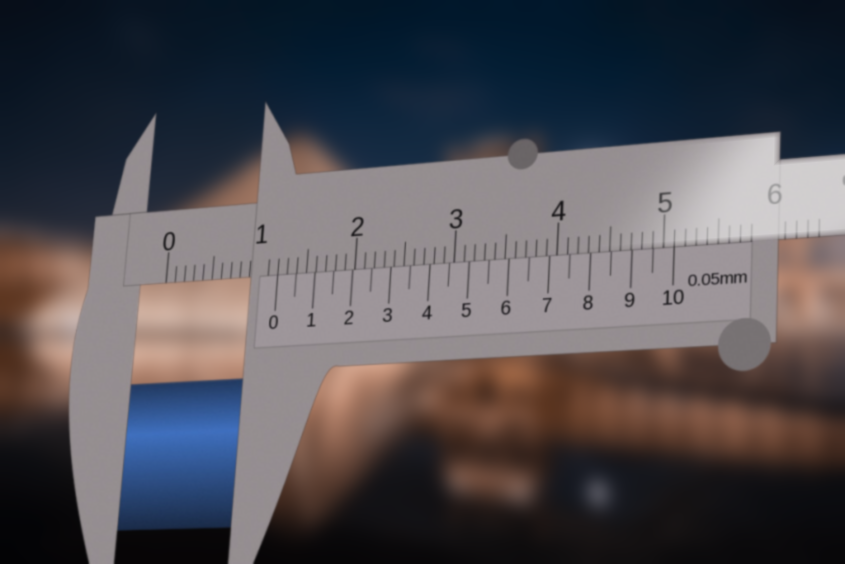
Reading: 12.0 mm
